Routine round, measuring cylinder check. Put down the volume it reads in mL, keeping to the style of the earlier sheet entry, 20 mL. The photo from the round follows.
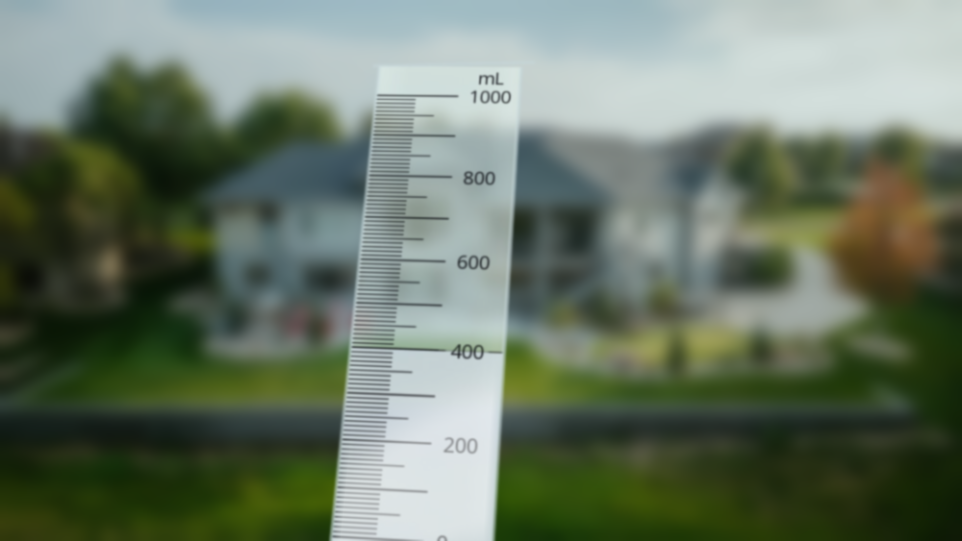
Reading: 400 mL
